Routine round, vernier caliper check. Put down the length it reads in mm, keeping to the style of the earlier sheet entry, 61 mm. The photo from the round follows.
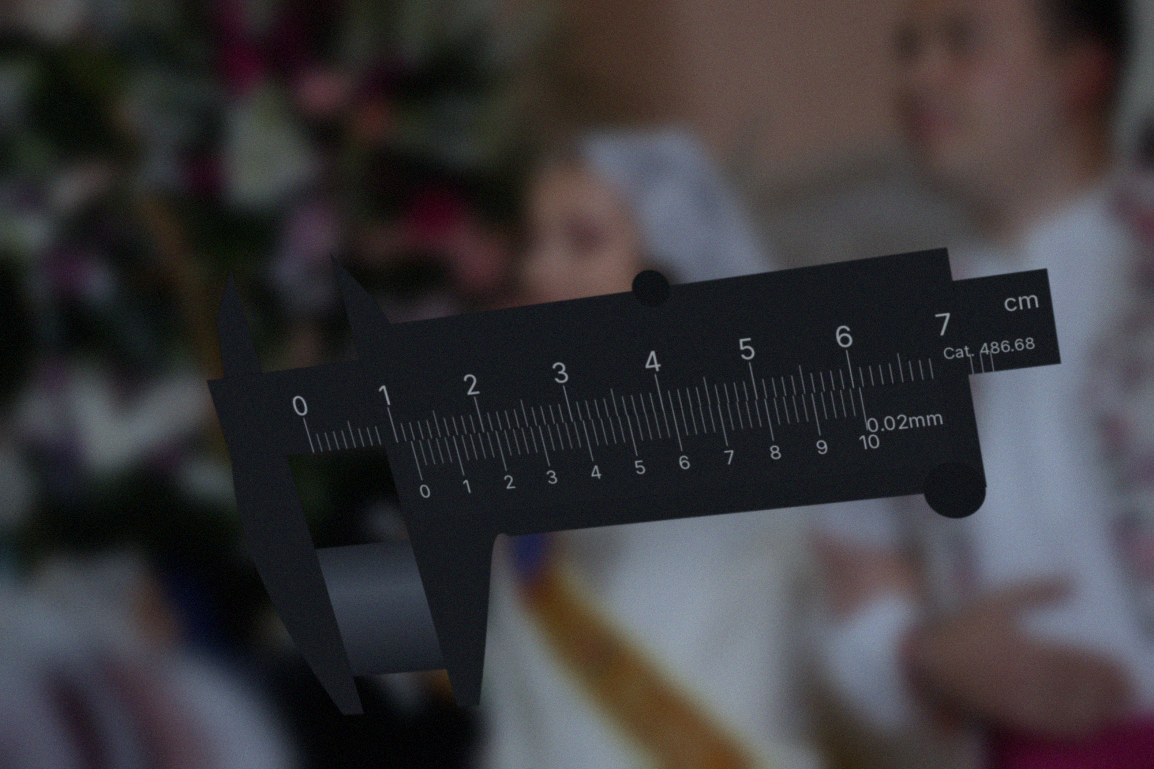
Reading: 11.6 mm
